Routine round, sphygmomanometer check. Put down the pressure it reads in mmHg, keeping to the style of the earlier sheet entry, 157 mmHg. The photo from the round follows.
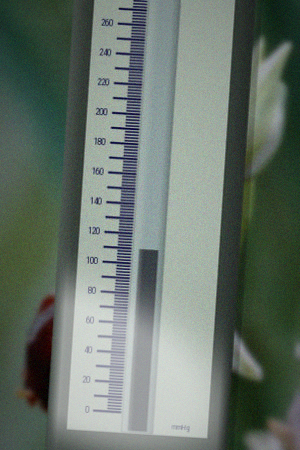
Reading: 110 mmHg
